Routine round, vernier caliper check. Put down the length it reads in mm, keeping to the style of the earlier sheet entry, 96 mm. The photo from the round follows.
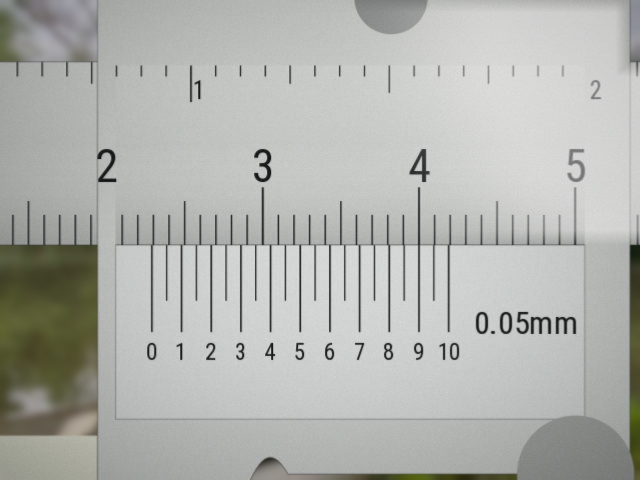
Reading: 22.9 mm
